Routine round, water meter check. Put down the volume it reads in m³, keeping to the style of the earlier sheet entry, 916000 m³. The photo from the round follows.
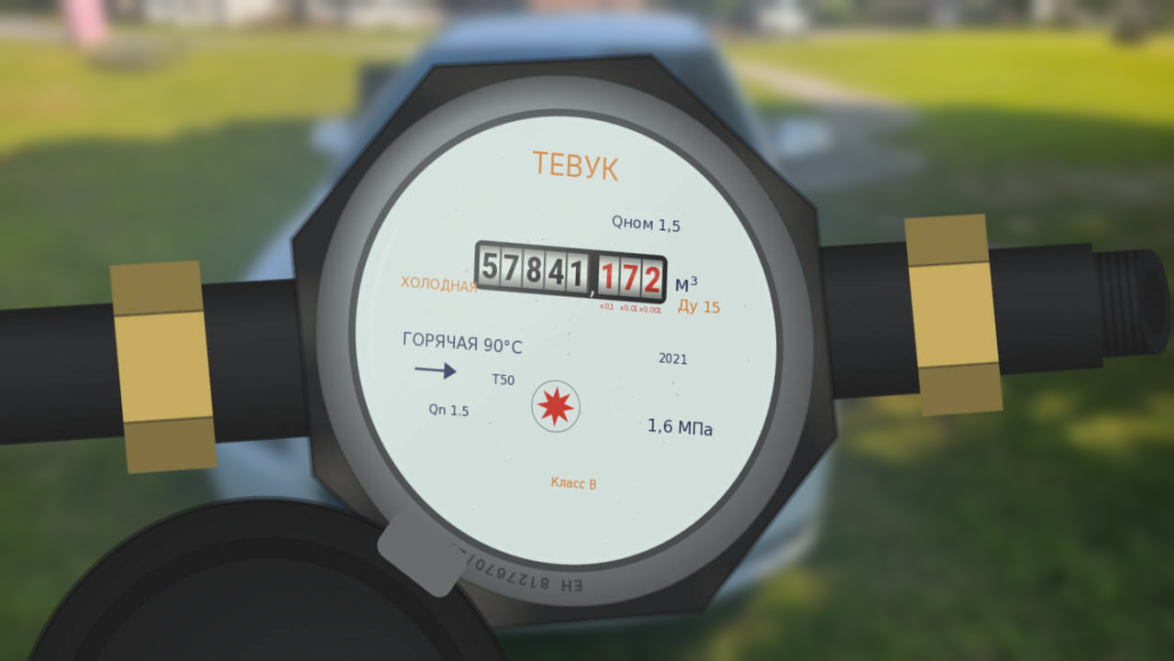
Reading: 57841.172 m³
